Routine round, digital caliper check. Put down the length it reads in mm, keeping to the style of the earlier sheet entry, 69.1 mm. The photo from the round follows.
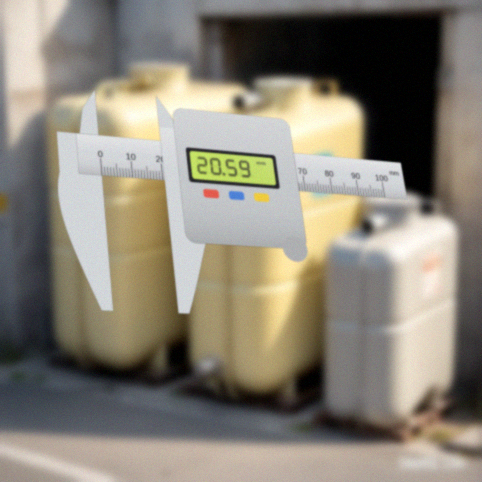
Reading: 20.59 mm
